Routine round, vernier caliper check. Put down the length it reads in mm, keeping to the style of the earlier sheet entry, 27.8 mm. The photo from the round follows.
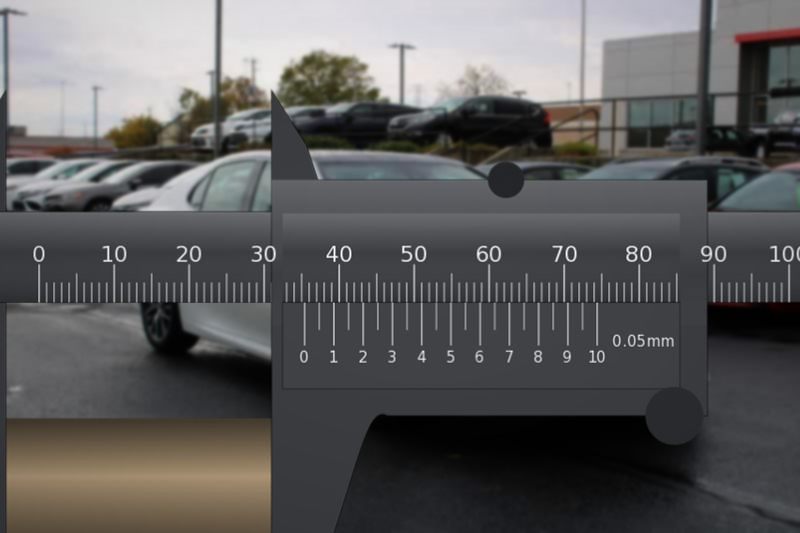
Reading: 35.4 mm
